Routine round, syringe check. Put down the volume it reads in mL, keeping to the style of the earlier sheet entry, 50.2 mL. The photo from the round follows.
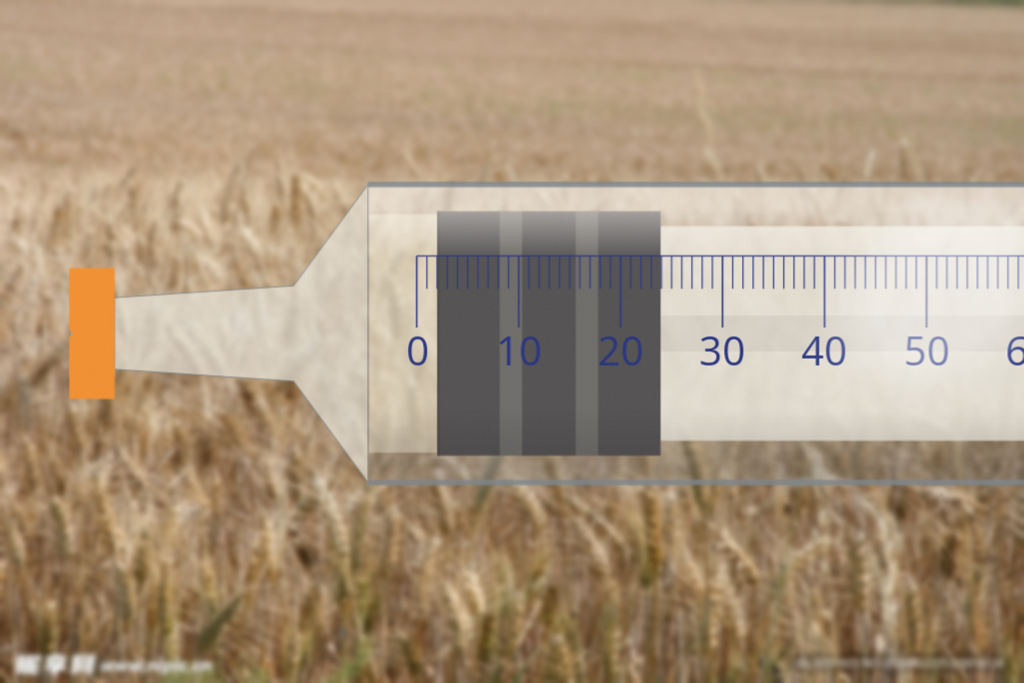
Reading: 2 mL
